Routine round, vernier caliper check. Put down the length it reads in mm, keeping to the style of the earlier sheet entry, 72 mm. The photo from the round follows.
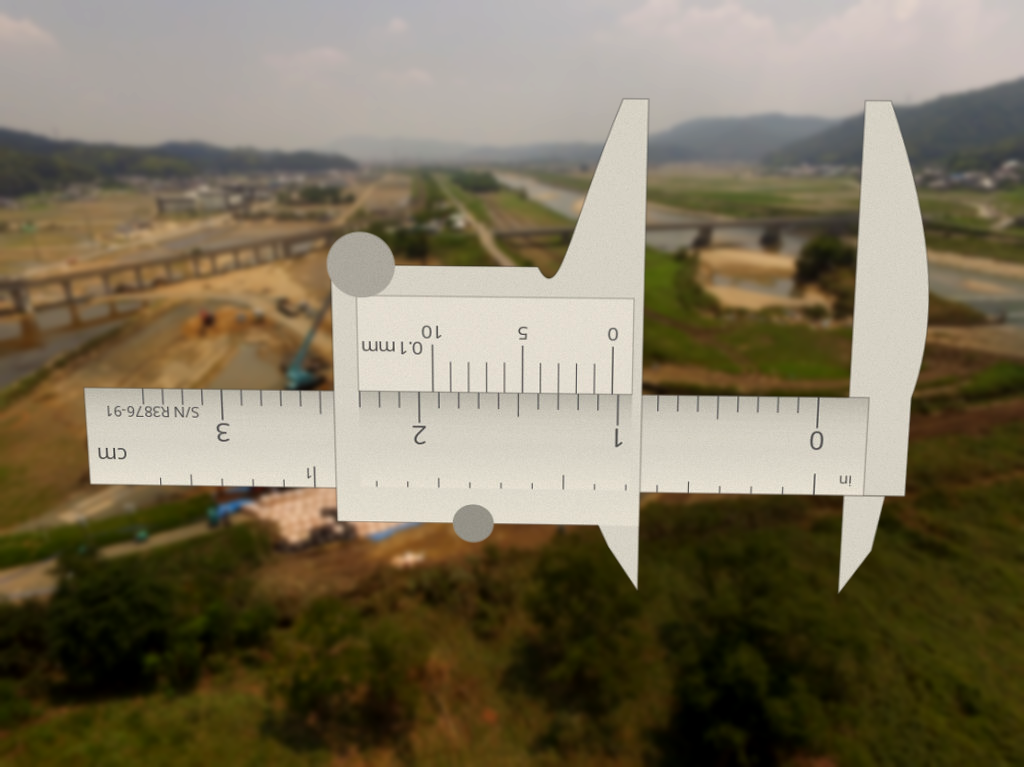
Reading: 10.3 mm
